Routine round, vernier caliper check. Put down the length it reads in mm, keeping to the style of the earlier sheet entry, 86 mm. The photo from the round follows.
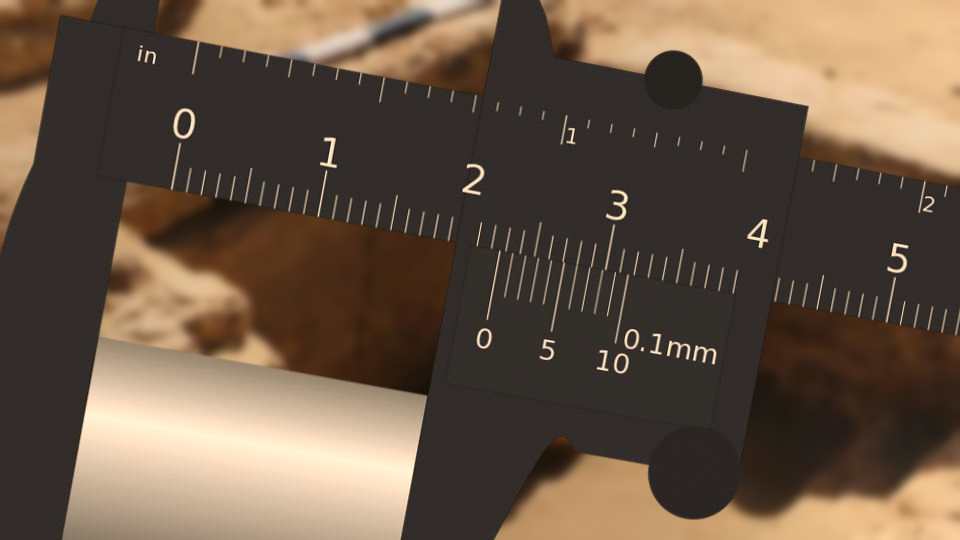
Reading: 22.6 mm
